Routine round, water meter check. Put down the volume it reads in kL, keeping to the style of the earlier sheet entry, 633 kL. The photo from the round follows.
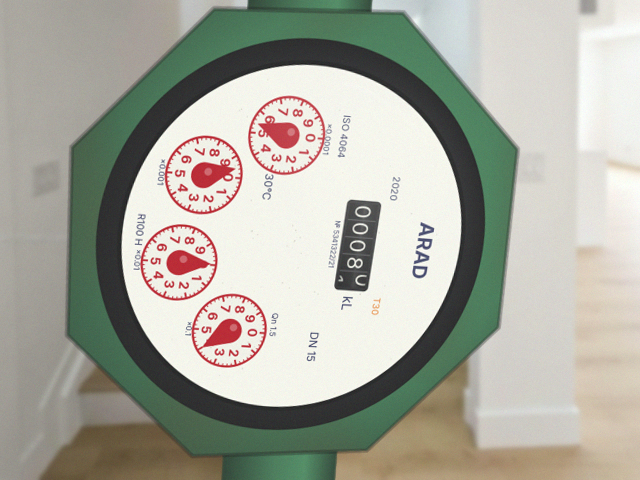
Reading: 80.3995 kL
